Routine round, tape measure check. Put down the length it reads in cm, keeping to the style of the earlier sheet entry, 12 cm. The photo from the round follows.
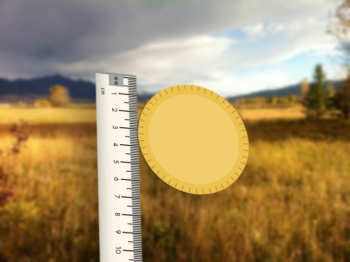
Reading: 6.5 cm
